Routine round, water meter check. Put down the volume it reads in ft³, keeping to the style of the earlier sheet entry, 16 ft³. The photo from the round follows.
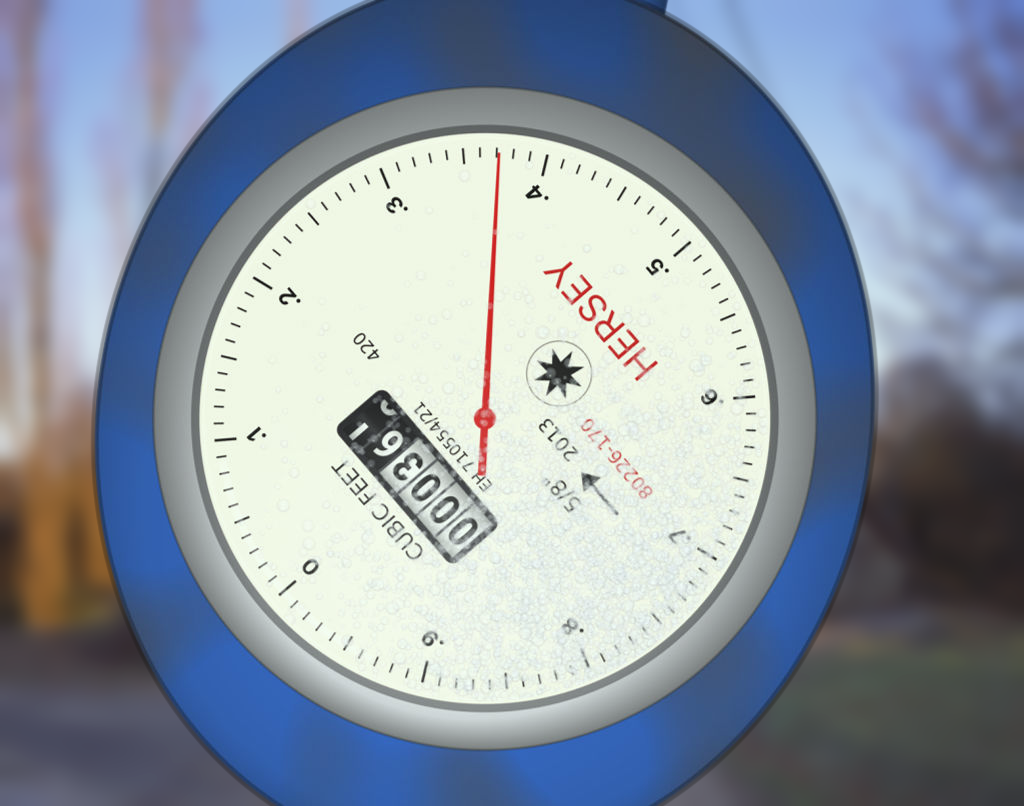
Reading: 361.37 ft³
